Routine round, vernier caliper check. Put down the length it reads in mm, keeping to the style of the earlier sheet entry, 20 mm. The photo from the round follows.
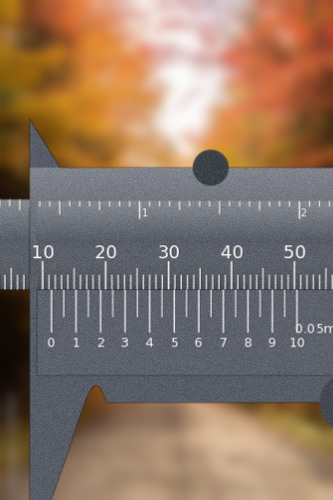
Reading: 11.4 mm
